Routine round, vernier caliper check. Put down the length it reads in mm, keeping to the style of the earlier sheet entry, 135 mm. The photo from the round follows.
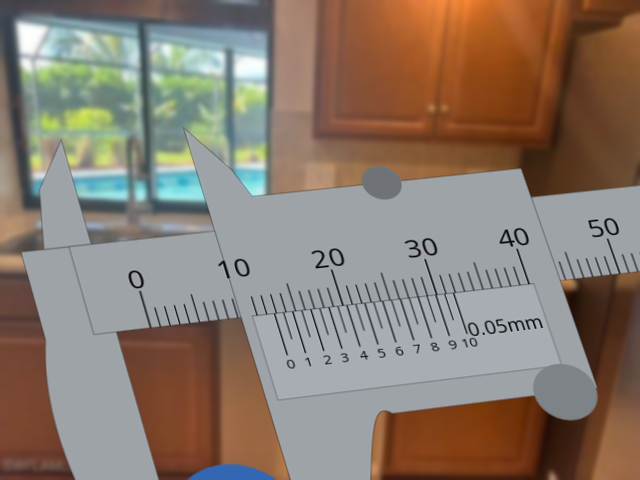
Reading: 12.8 mm
